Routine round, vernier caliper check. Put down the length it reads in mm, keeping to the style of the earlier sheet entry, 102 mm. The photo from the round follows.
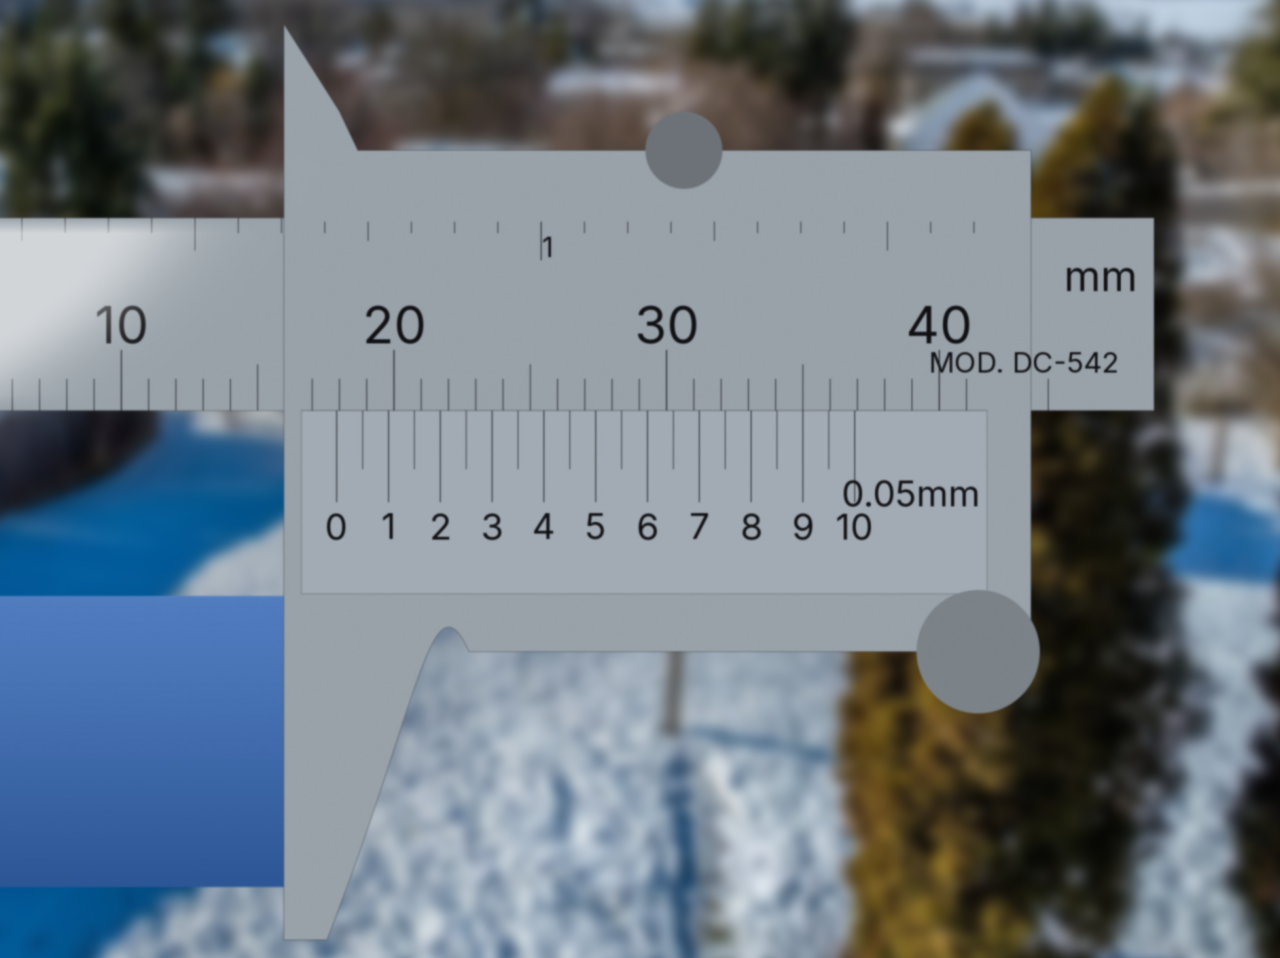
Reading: 17.9 mm
